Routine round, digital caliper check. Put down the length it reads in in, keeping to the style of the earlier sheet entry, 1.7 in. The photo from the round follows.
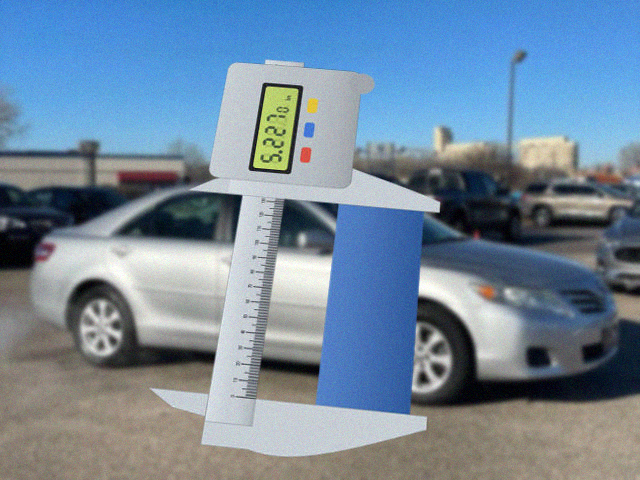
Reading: 5.2270 in
